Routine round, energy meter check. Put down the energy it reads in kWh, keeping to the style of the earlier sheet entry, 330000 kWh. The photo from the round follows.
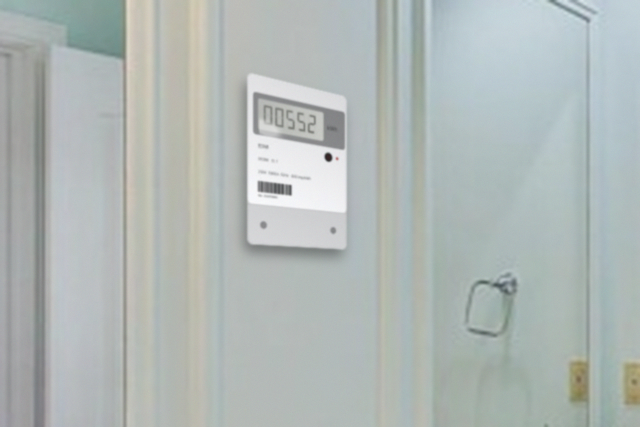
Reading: 552 kWh
